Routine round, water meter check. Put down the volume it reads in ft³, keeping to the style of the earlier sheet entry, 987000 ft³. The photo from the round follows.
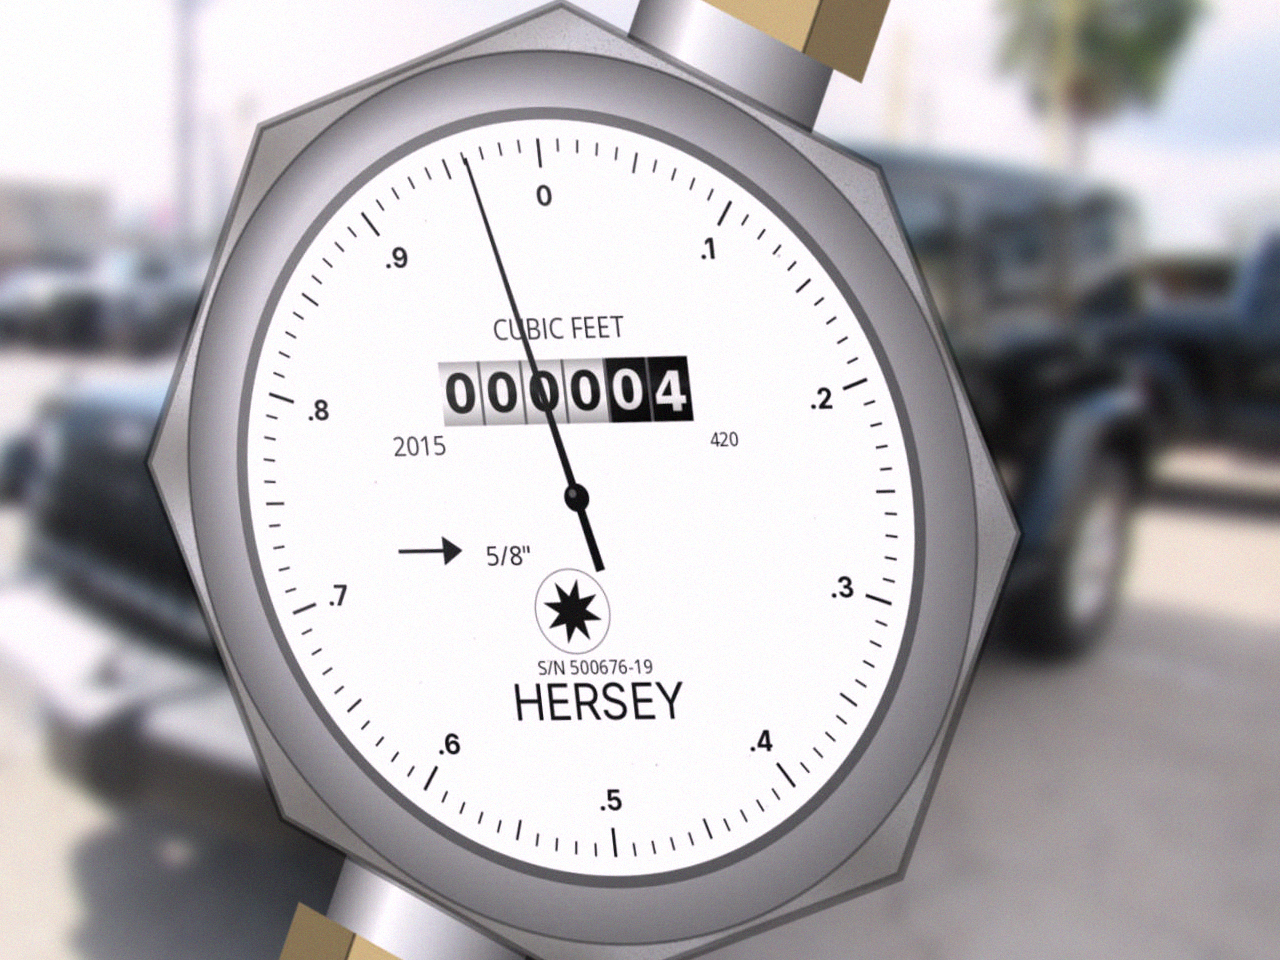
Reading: 3.96 ft³
